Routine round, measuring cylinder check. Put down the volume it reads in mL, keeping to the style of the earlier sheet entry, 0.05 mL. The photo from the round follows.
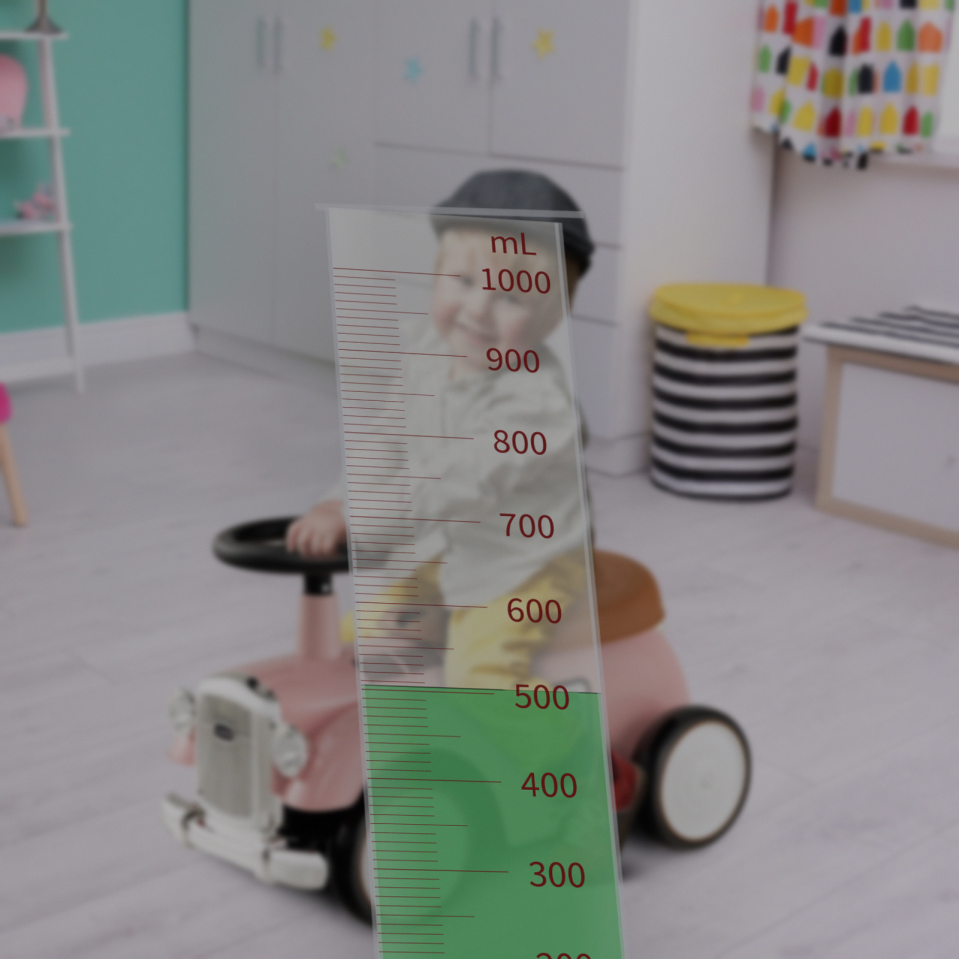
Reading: 505 mL
